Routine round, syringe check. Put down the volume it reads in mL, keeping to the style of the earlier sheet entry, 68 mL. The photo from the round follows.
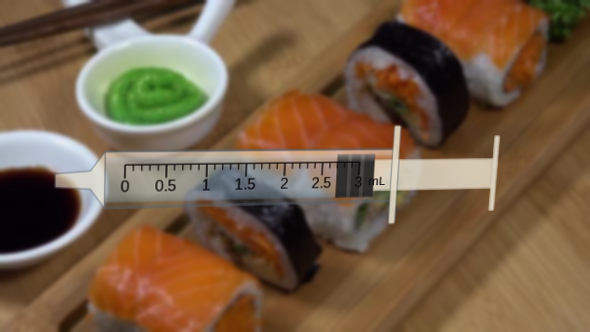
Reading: 2.7 mL
